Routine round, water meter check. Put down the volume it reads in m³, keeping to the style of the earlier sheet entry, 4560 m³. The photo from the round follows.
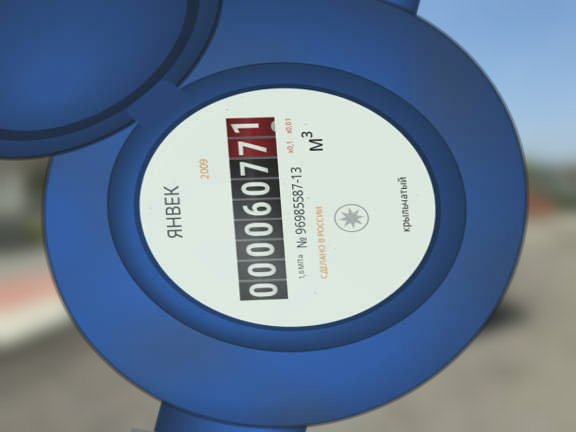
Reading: 607.71 m³
